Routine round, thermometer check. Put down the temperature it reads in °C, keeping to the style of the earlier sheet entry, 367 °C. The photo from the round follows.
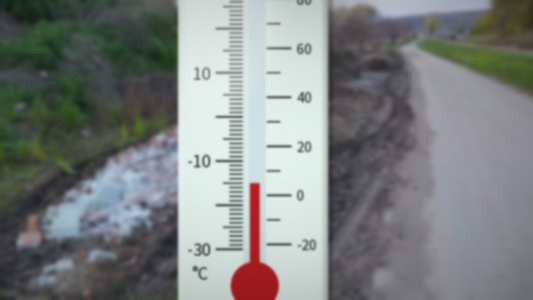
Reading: -15 °C
